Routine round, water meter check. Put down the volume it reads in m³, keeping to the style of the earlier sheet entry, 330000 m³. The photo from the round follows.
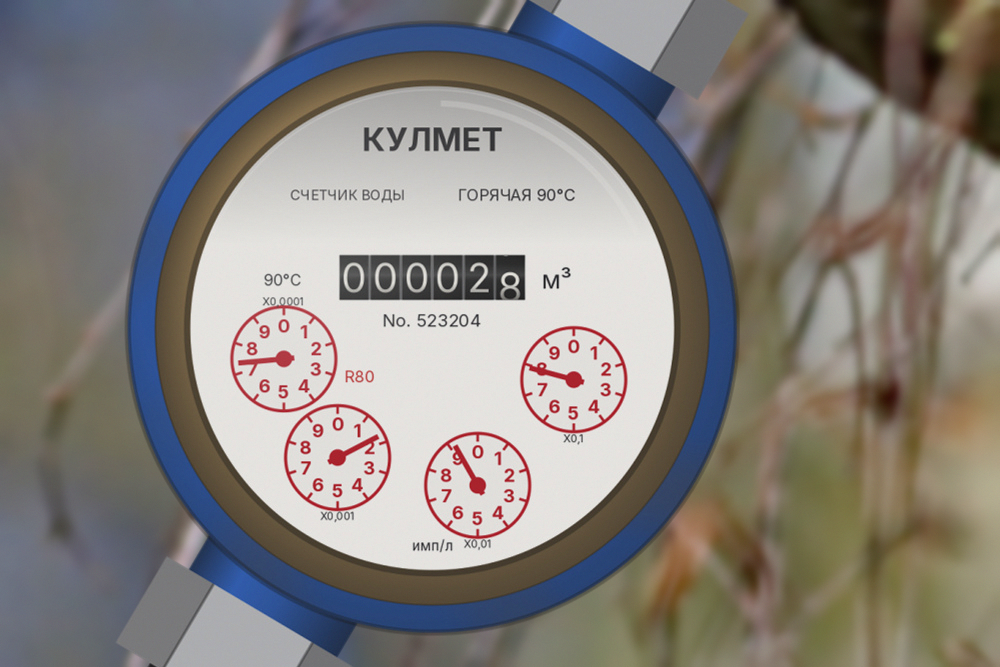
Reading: 27.7917 m³
